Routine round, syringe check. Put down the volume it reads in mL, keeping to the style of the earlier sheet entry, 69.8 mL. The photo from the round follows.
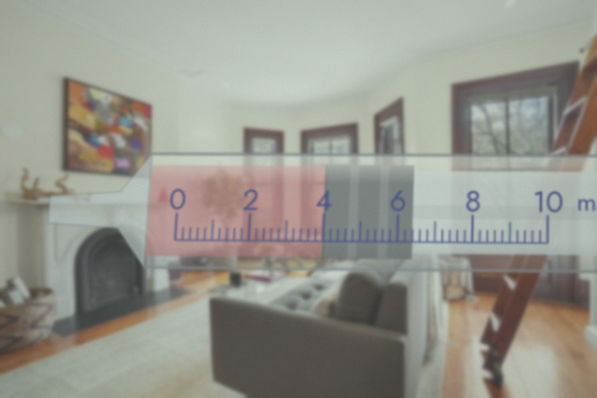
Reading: 4 mL
